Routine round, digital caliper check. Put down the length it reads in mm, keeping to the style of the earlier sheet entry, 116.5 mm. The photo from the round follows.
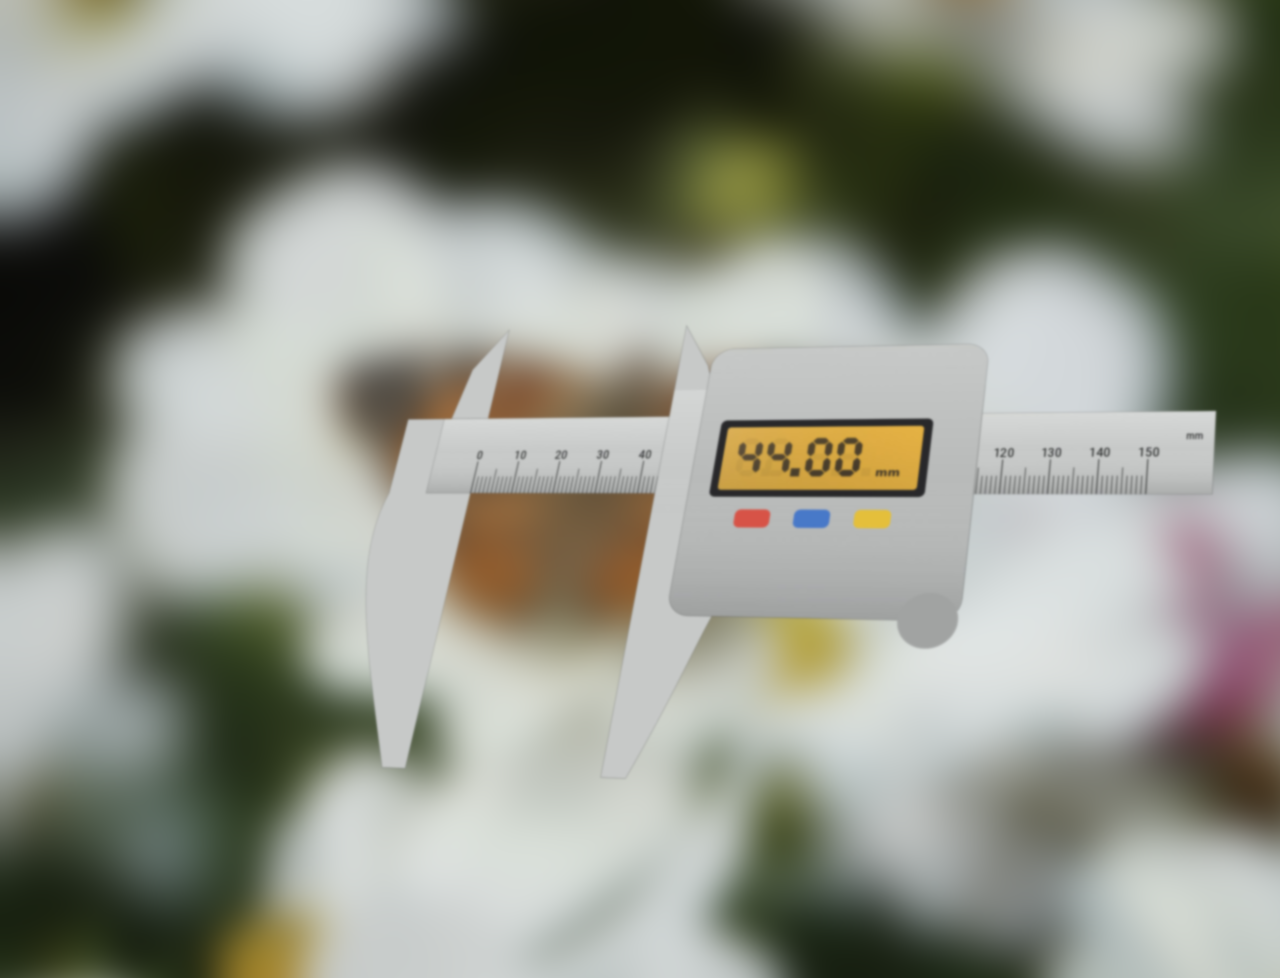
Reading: 44.00 mm
